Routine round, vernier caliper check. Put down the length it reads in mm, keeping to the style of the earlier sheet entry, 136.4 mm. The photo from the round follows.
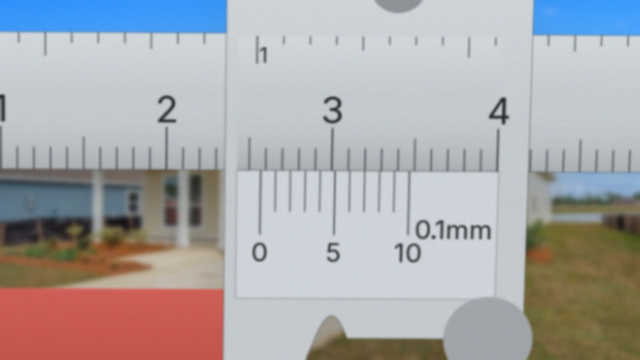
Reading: 25.7 mm
